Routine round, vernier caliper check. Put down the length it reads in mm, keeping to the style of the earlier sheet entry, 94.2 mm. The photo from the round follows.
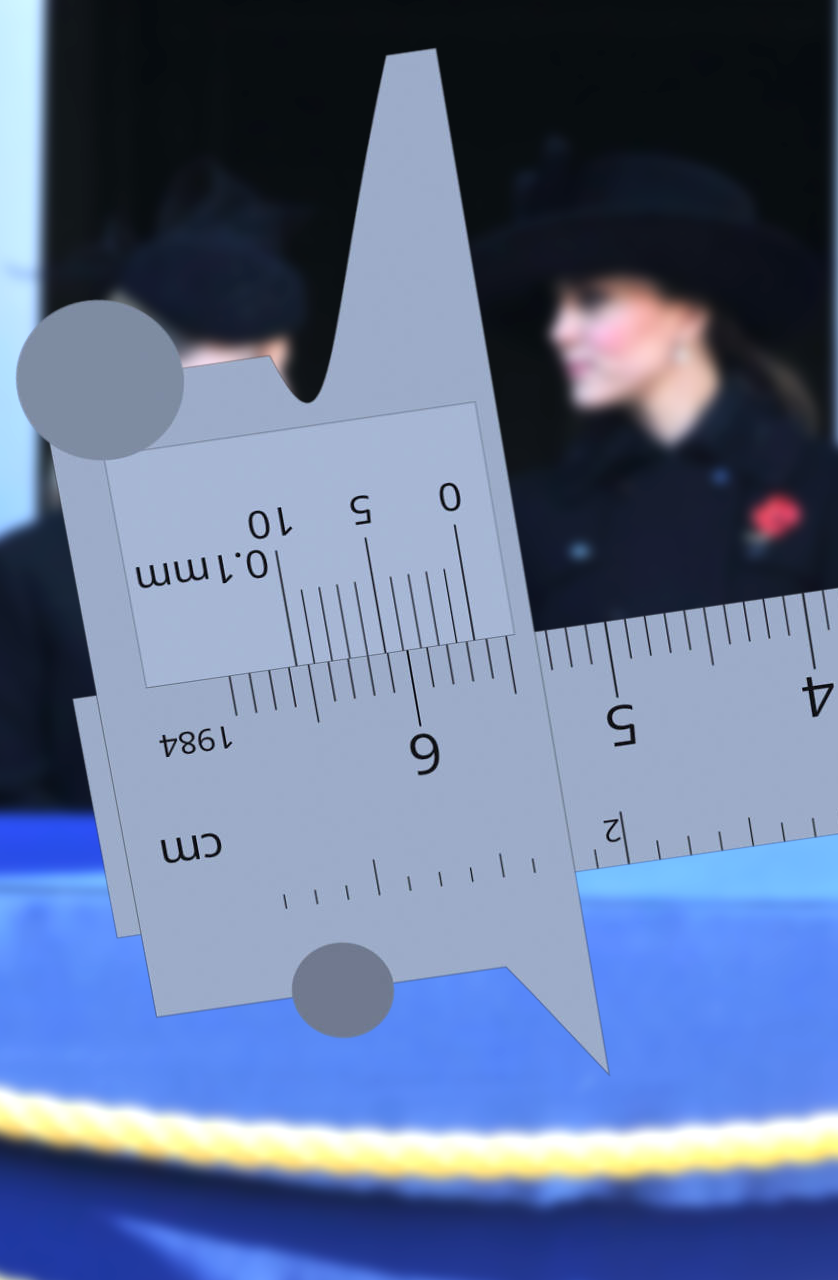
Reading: 56.6 mm
